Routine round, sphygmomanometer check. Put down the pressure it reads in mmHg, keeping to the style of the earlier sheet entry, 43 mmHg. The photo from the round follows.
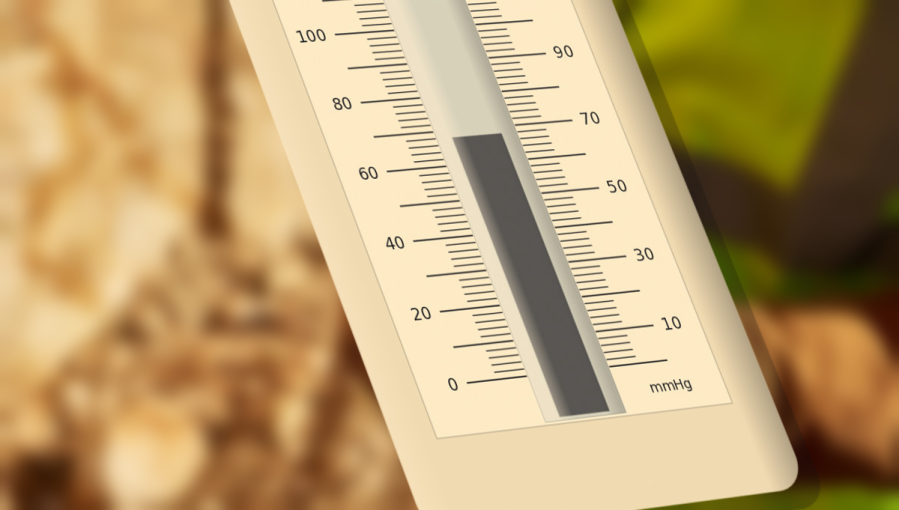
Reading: 68 mmHg
